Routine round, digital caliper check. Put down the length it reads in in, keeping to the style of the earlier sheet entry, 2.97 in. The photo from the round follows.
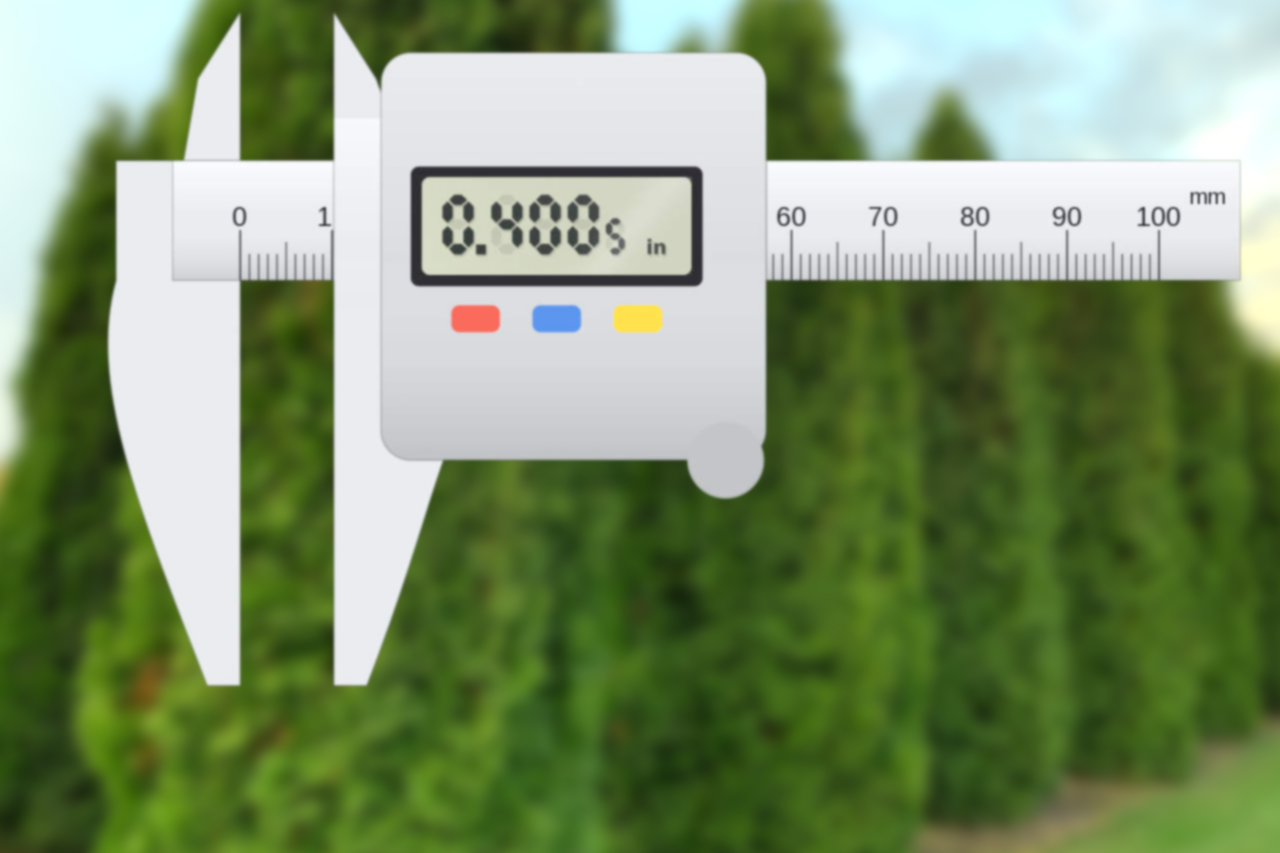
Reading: 0.4005 in
